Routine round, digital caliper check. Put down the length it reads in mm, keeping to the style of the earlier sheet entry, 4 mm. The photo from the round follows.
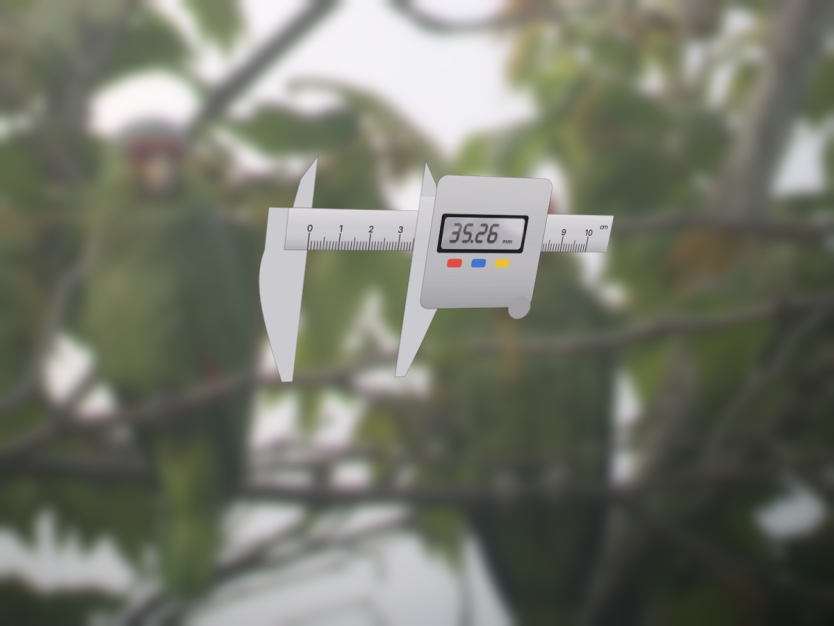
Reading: 35.26 mm
